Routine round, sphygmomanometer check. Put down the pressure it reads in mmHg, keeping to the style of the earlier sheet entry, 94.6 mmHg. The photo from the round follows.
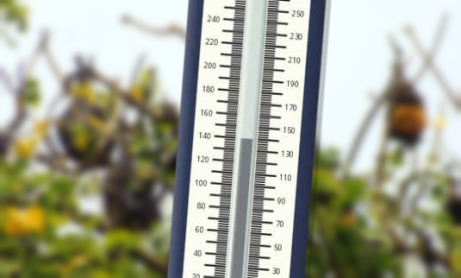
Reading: 140 mmHg
